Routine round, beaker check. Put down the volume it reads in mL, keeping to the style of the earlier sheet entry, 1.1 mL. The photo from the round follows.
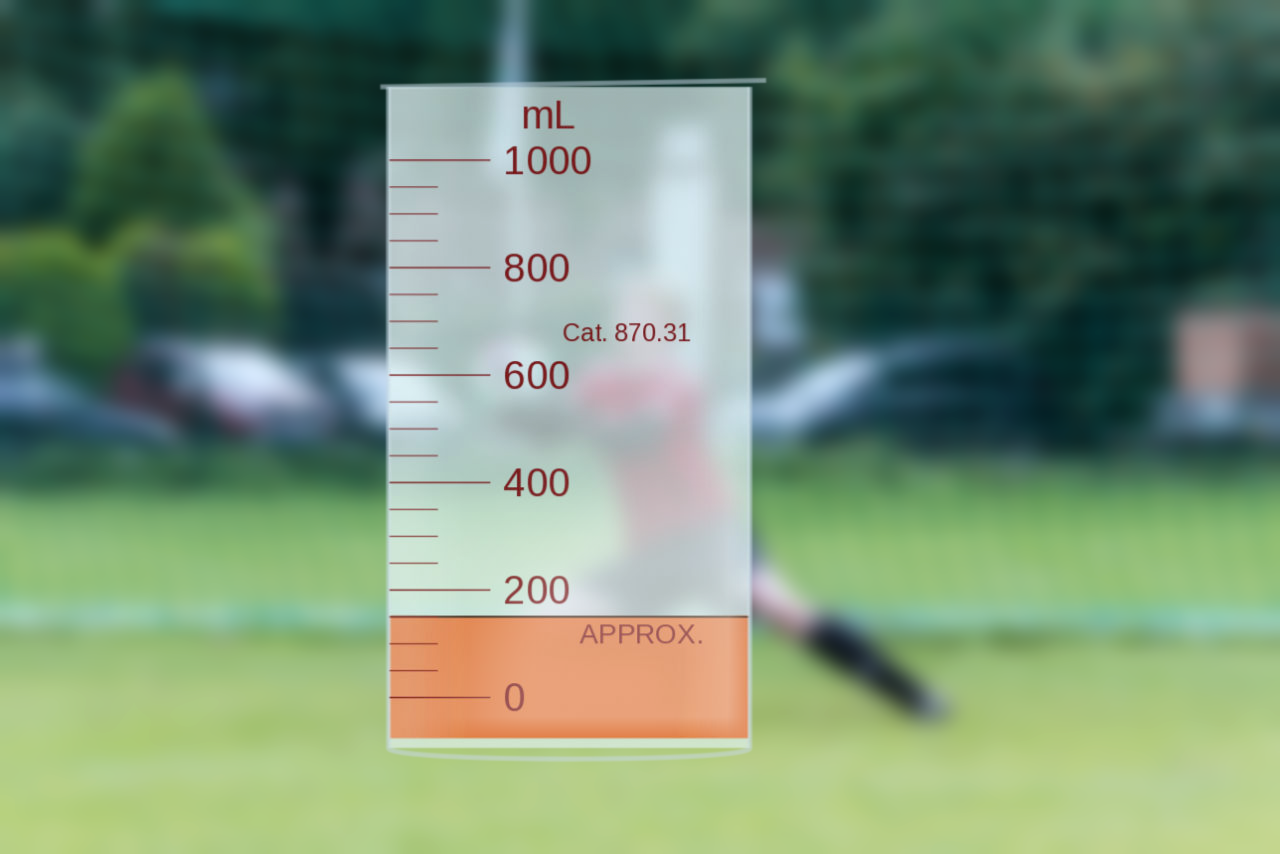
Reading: 150 mL
